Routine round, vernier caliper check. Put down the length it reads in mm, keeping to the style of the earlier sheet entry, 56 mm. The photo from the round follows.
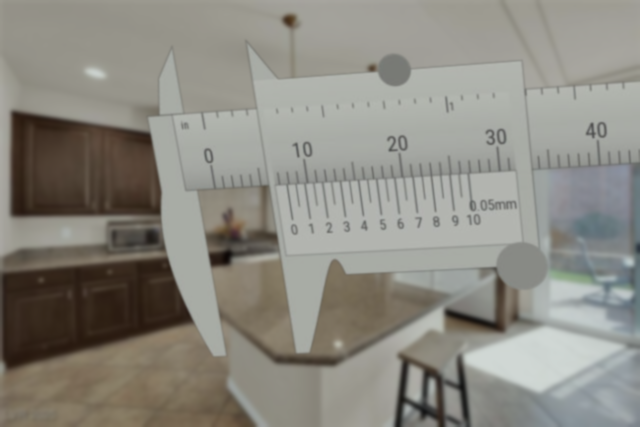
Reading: 7.8 mm
